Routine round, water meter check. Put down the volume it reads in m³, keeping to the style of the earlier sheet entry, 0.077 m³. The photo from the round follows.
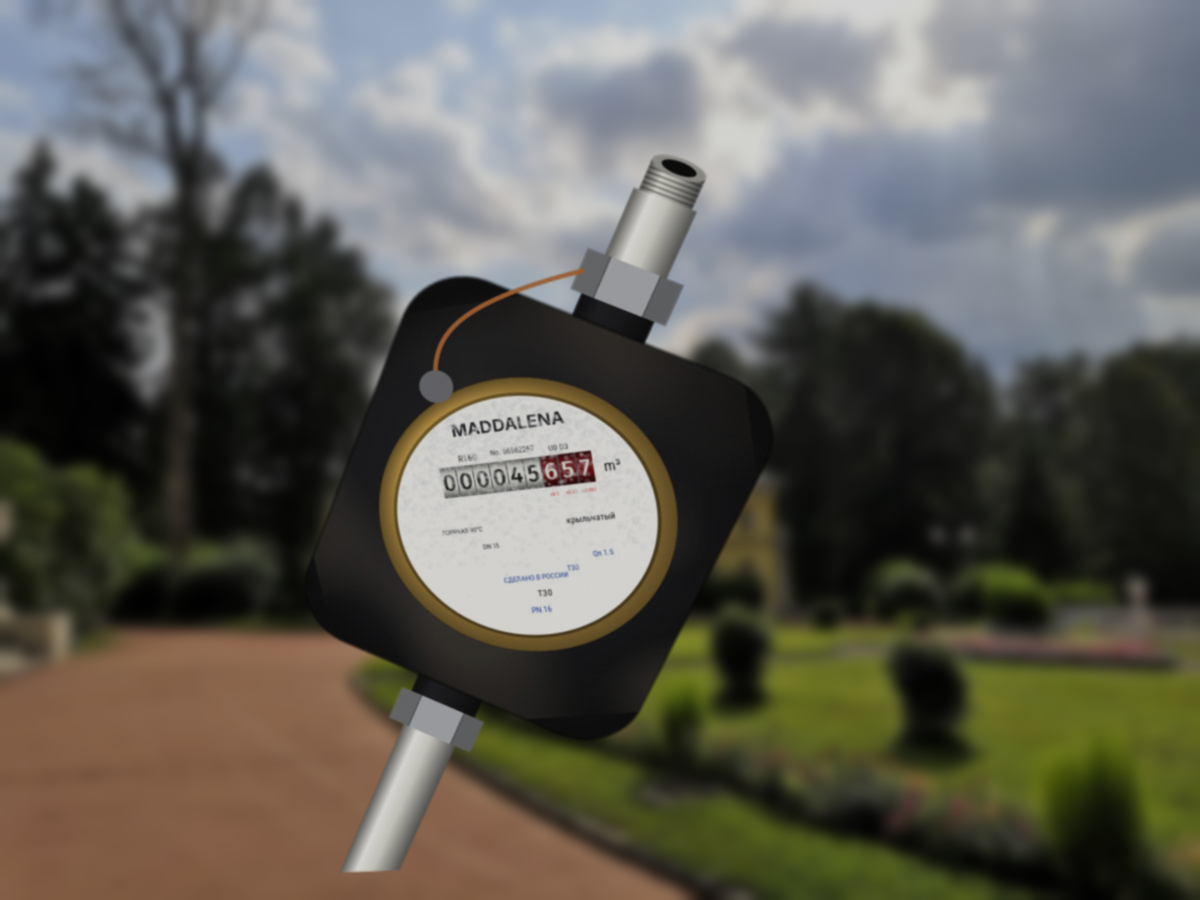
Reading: 45.657 m³
